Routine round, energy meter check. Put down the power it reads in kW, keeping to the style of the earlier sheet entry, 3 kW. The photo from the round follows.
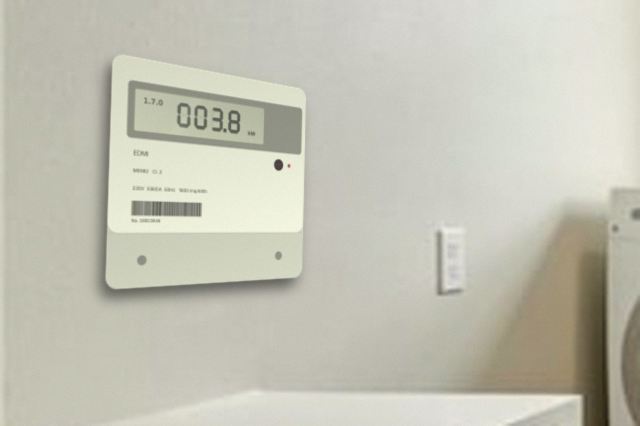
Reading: 3.8 kW
